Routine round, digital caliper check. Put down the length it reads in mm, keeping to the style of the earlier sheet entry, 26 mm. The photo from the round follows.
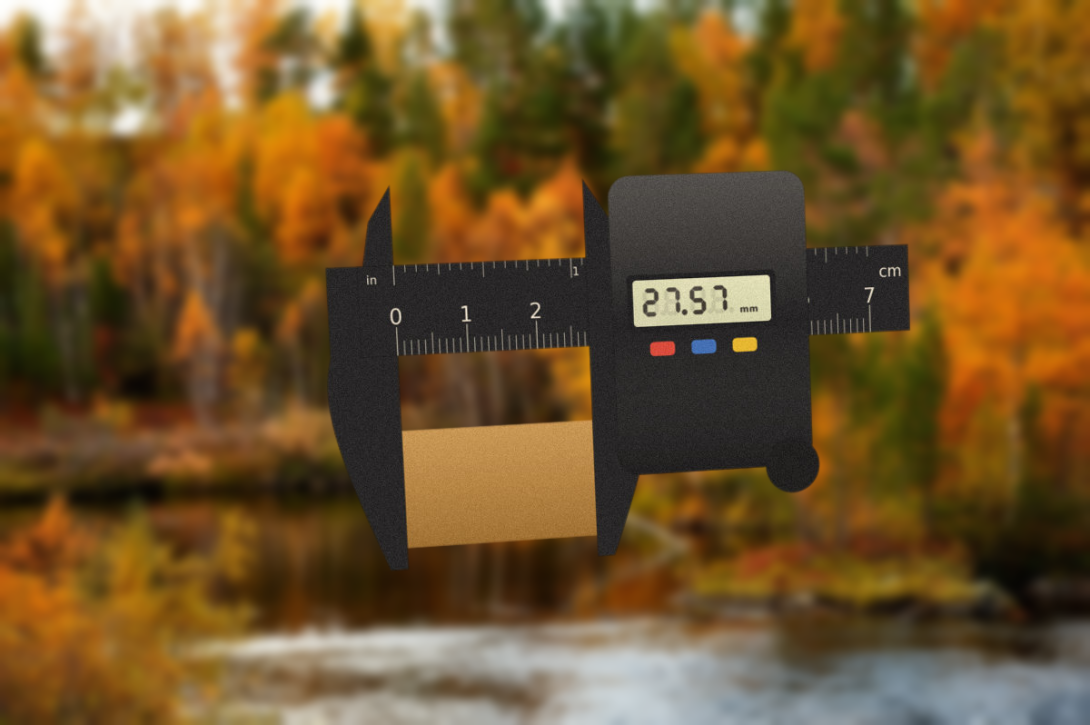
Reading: 27.57 mm
